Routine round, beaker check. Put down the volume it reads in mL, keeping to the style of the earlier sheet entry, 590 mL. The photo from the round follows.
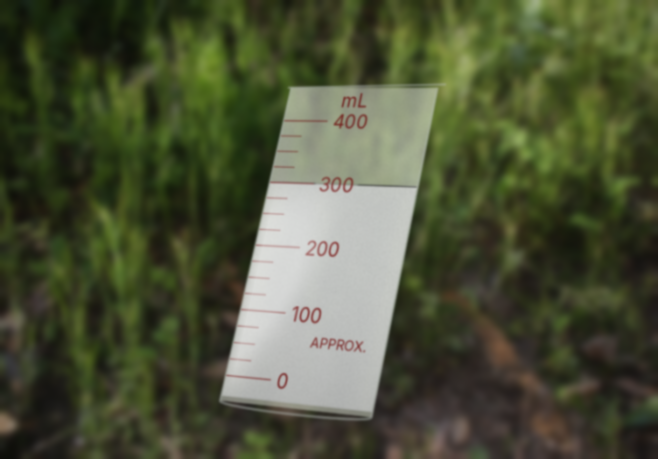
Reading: 300 mL
